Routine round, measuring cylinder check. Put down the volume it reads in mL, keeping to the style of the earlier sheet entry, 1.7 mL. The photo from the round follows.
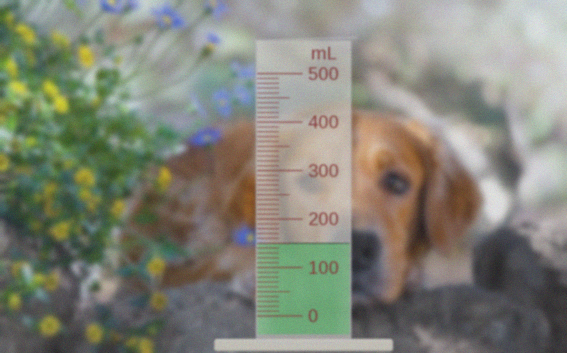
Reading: 150 mL
